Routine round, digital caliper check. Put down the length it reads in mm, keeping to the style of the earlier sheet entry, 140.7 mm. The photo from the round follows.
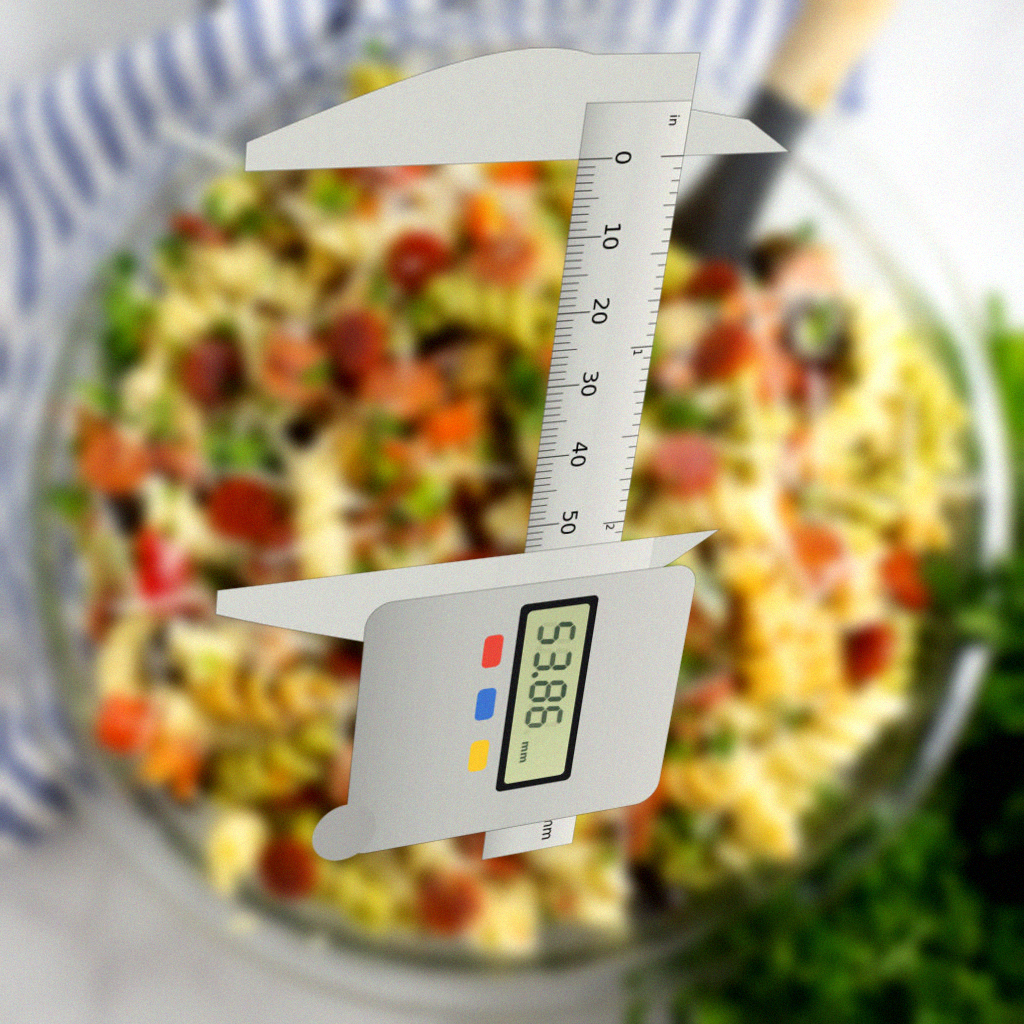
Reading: 53.86 mm
